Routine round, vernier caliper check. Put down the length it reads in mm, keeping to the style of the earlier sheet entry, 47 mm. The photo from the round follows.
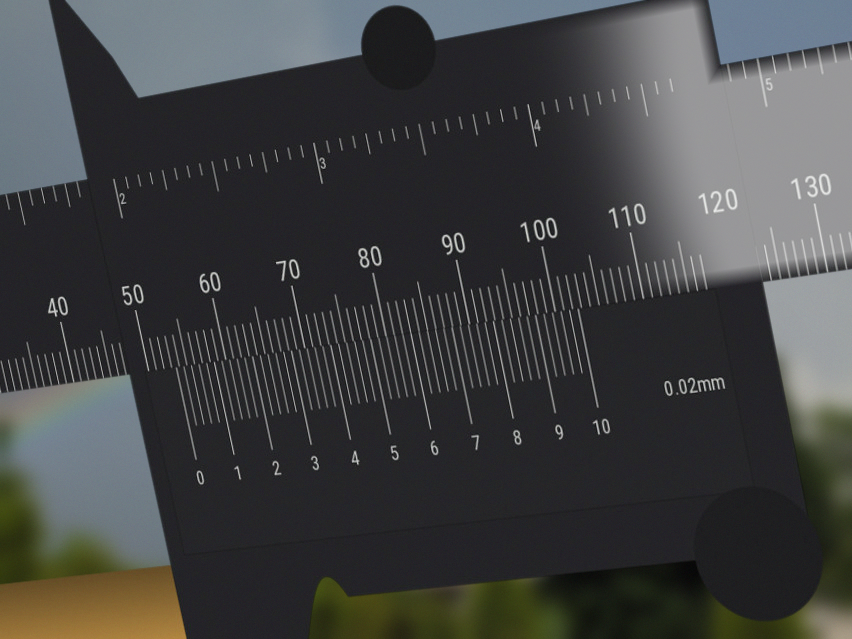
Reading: 53.6 mm
